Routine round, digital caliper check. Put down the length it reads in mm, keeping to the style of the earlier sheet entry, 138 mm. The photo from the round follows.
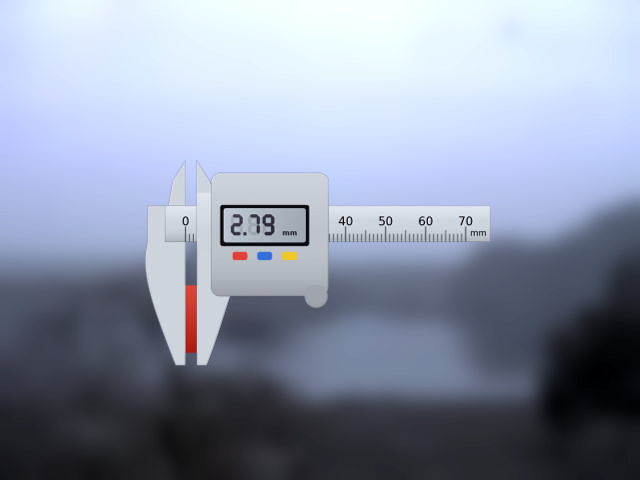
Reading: 2.79 mm
